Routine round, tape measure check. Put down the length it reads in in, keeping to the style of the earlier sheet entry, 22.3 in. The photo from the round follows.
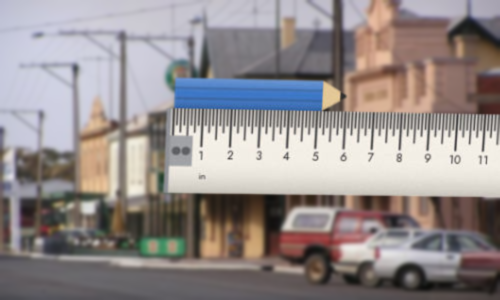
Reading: 6 in
